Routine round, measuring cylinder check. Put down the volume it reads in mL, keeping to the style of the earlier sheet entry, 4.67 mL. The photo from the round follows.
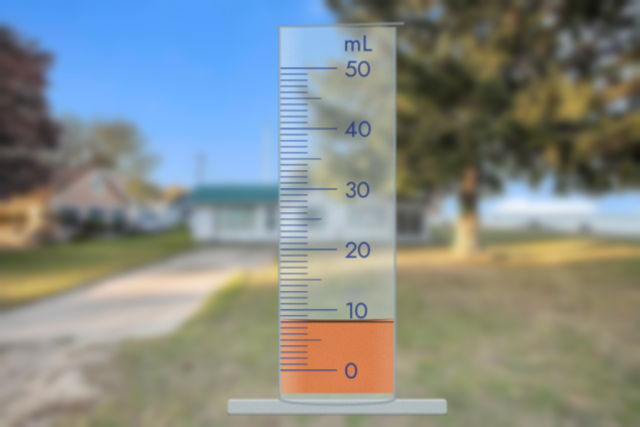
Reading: 8 mL
